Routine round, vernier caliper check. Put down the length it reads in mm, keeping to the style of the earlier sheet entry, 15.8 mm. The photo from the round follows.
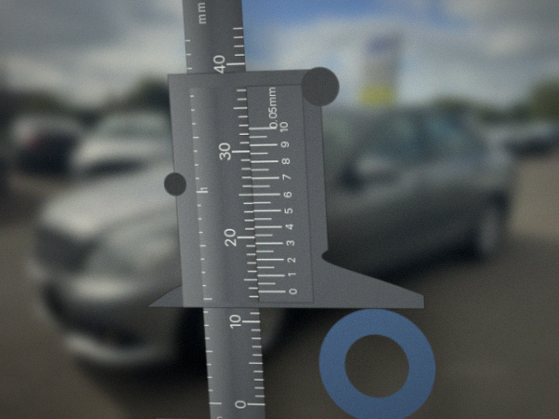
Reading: 13.6 mm
